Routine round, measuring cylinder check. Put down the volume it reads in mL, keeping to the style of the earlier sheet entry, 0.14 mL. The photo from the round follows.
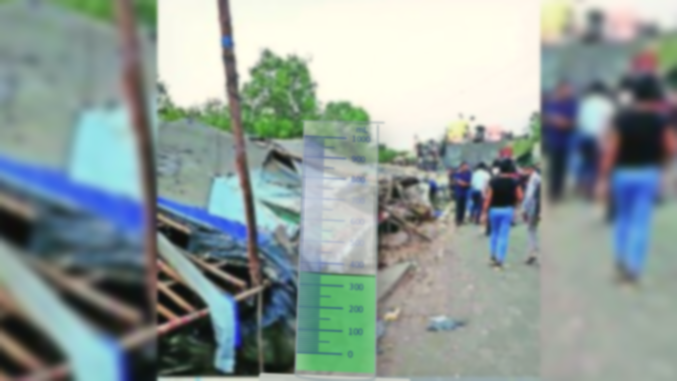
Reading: 350 mL
